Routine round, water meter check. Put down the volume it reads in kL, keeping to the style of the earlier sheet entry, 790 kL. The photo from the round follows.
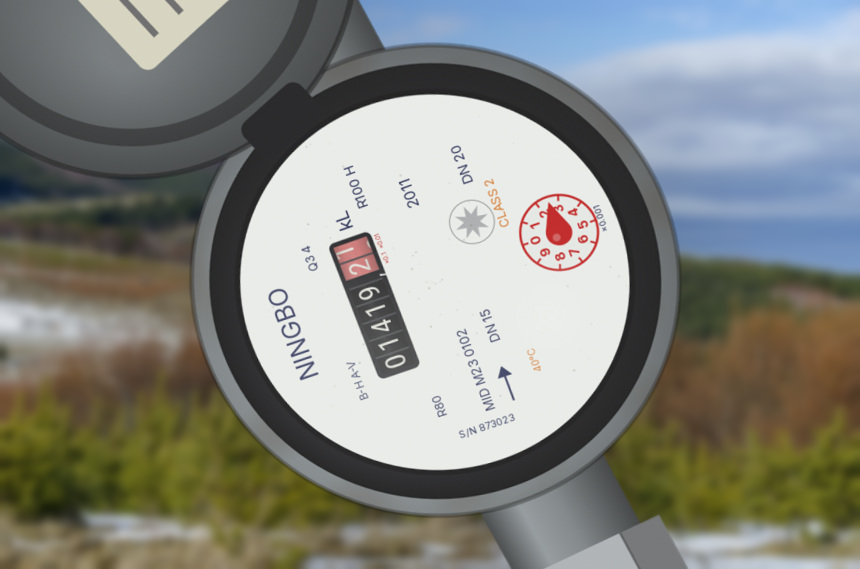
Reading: 1419.212 kL
